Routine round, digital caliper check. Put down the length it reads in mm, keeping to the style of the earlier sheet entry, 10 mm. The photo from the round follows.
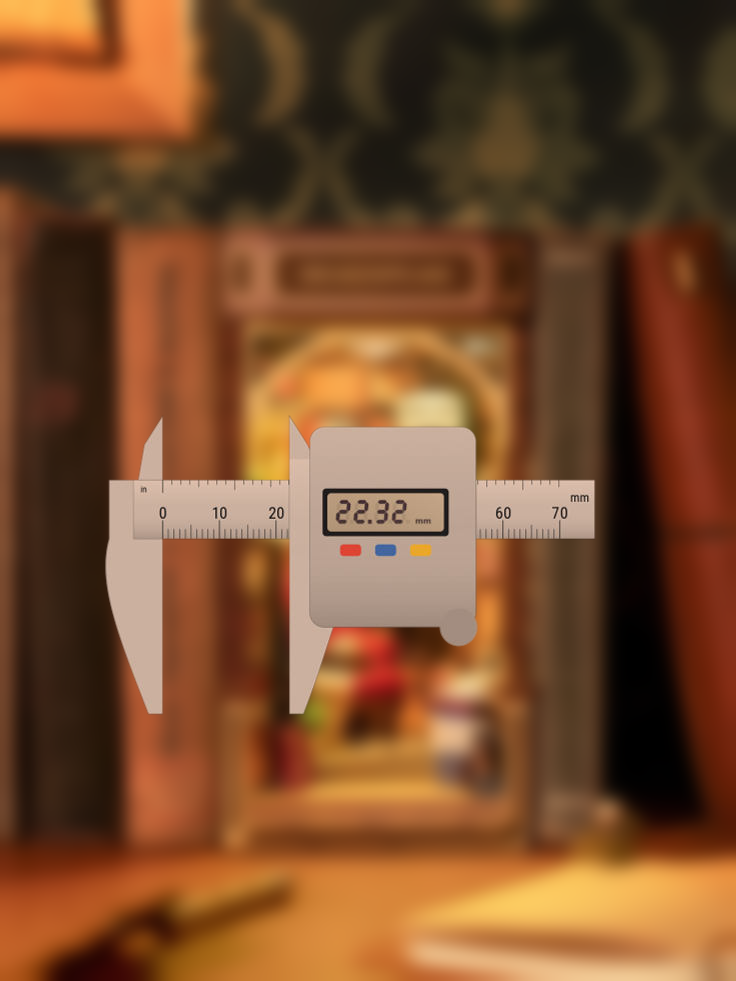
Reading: 22.32 mm
